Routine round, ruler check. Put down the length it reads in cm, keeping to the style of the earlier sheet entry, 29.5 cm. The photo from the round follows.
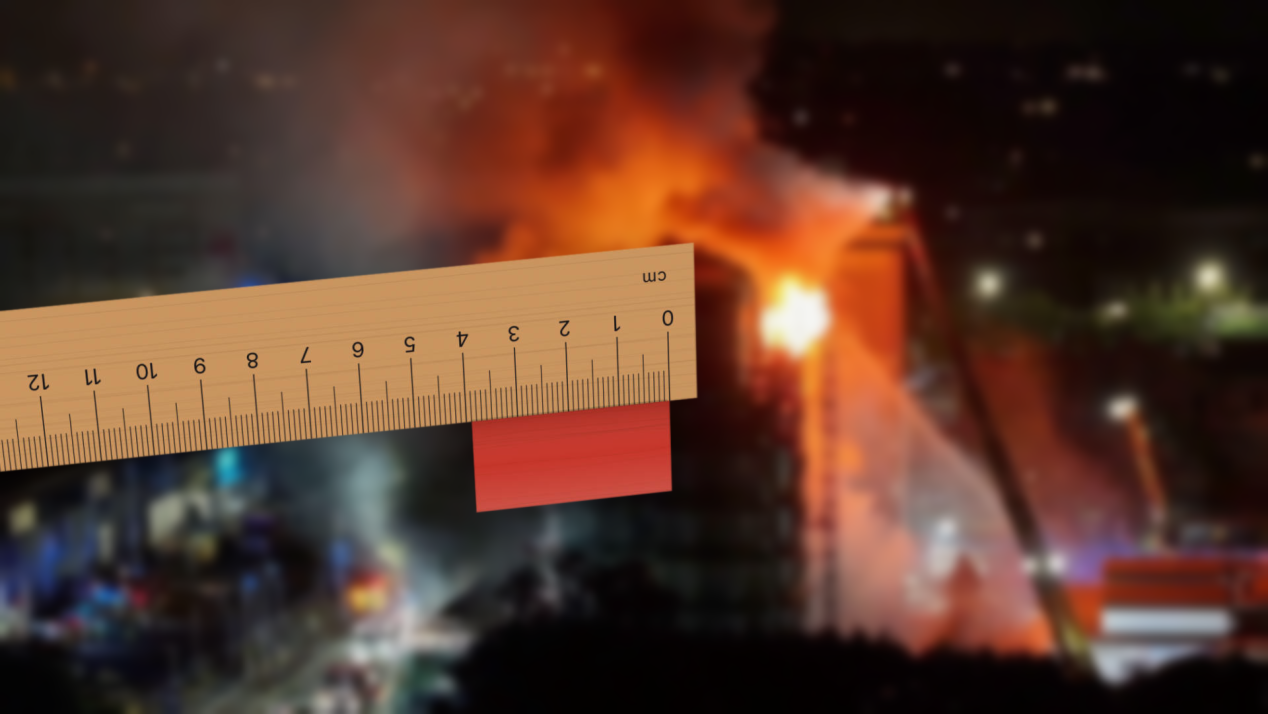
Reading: 3.9 cm
